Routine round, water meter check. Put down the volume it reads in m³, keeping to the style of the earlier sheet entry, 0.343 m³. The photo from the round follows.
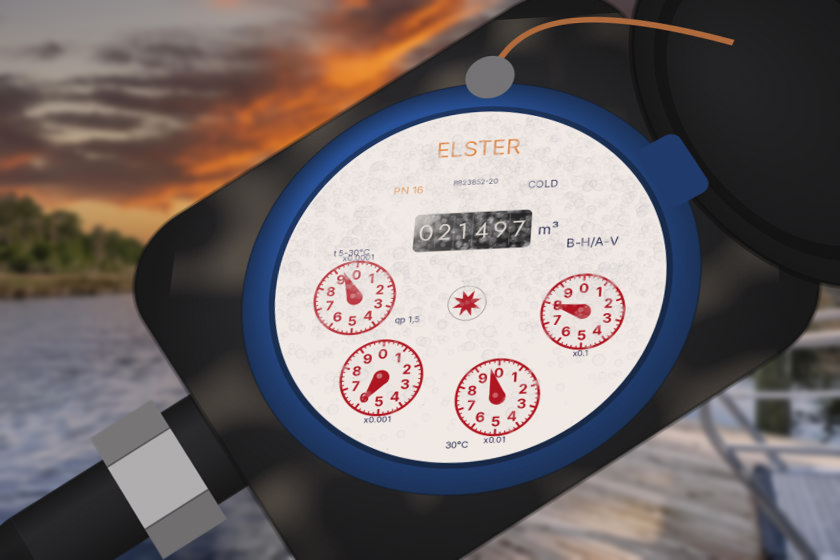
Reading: 21497.7959 m³
